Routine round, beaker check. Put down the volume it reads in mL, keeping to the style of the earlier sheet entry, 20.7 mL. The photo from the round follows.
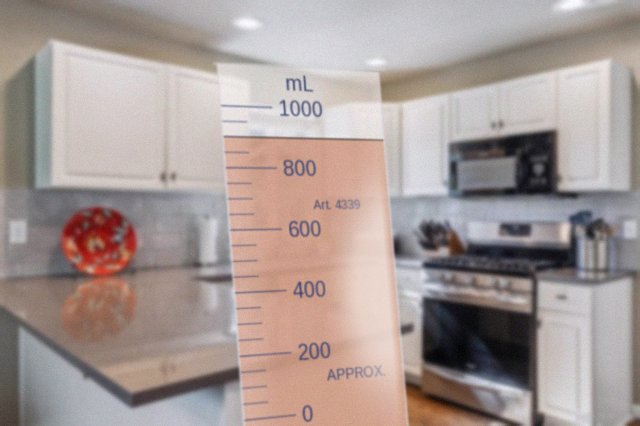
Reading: 900 mL
